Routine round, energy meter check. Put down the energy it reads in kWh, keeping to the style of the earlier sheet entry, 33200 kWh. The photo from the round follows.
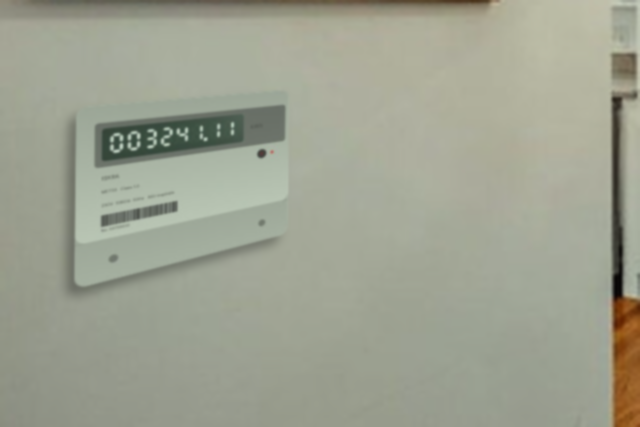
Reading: 3241.11 kWh
